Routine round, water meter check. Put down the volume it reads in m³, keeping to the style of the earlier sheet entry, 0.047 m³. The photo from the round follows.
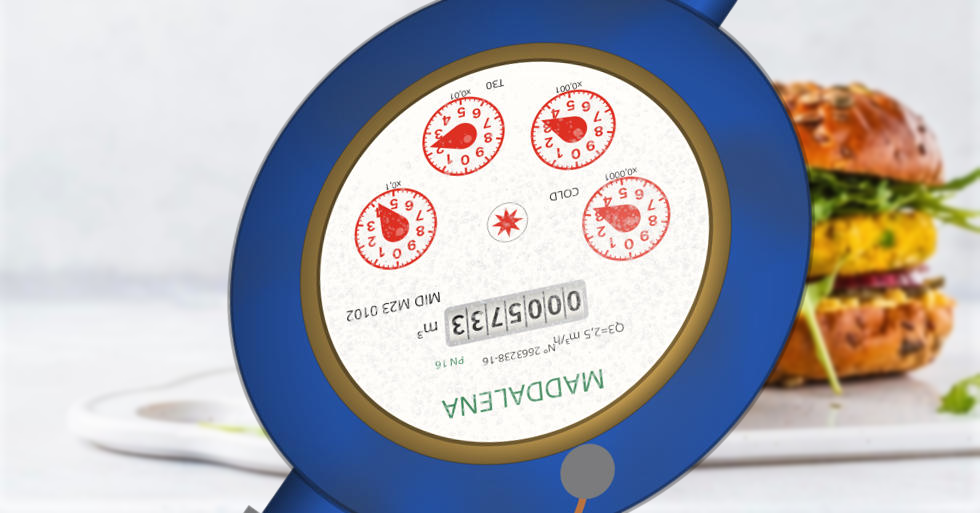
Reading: 5733.4233 m³
